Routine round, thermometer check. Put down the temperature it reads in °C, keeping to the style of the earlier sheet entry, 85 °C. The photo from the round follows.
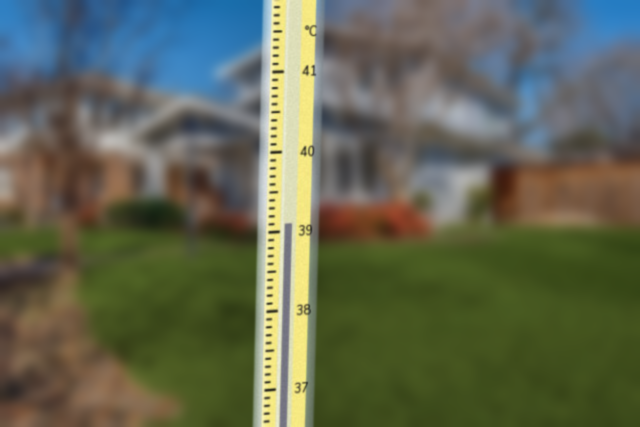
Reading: 39.1 °C
